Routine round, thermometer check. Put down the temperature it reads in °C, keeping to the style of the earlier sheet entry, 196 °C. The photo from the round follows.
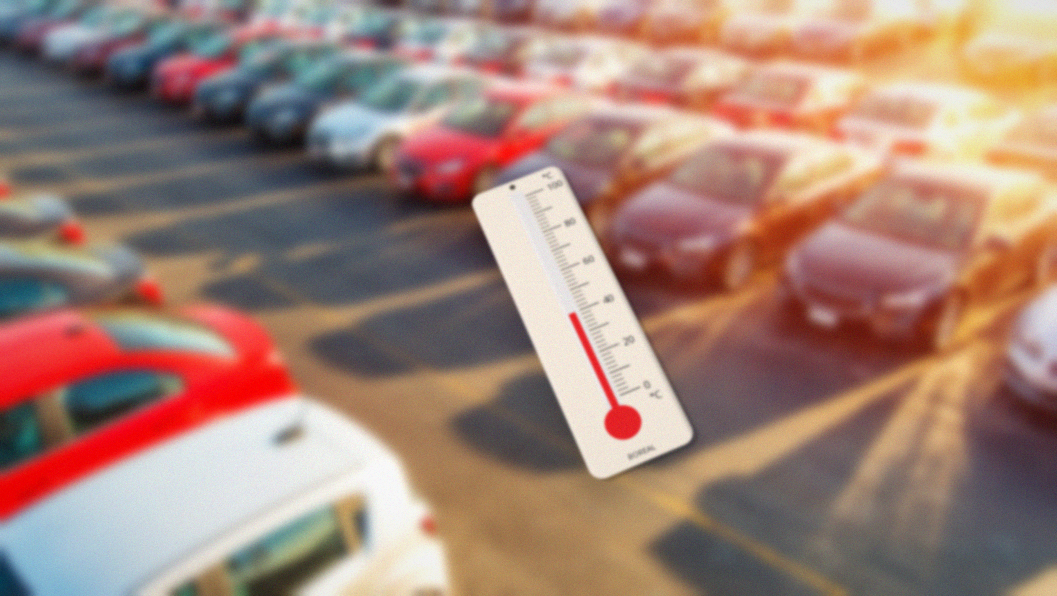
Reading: 40 °C
